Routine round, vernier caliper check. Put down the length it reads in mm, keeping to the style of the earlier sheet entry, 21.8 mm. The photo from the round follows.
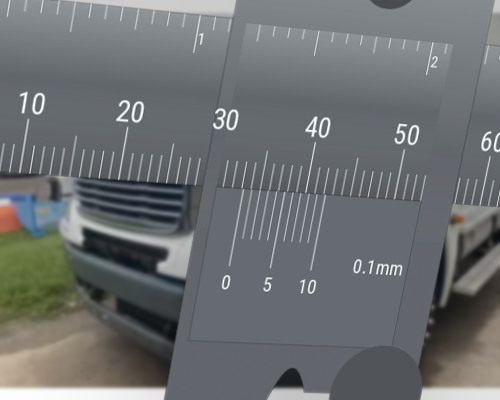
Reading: 33.2 mm
